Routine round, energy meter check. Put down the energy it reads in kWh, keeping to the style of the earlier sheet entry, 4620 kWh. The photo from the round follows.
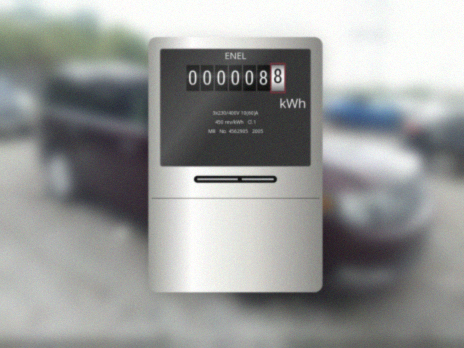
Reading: 8.8 kWh
